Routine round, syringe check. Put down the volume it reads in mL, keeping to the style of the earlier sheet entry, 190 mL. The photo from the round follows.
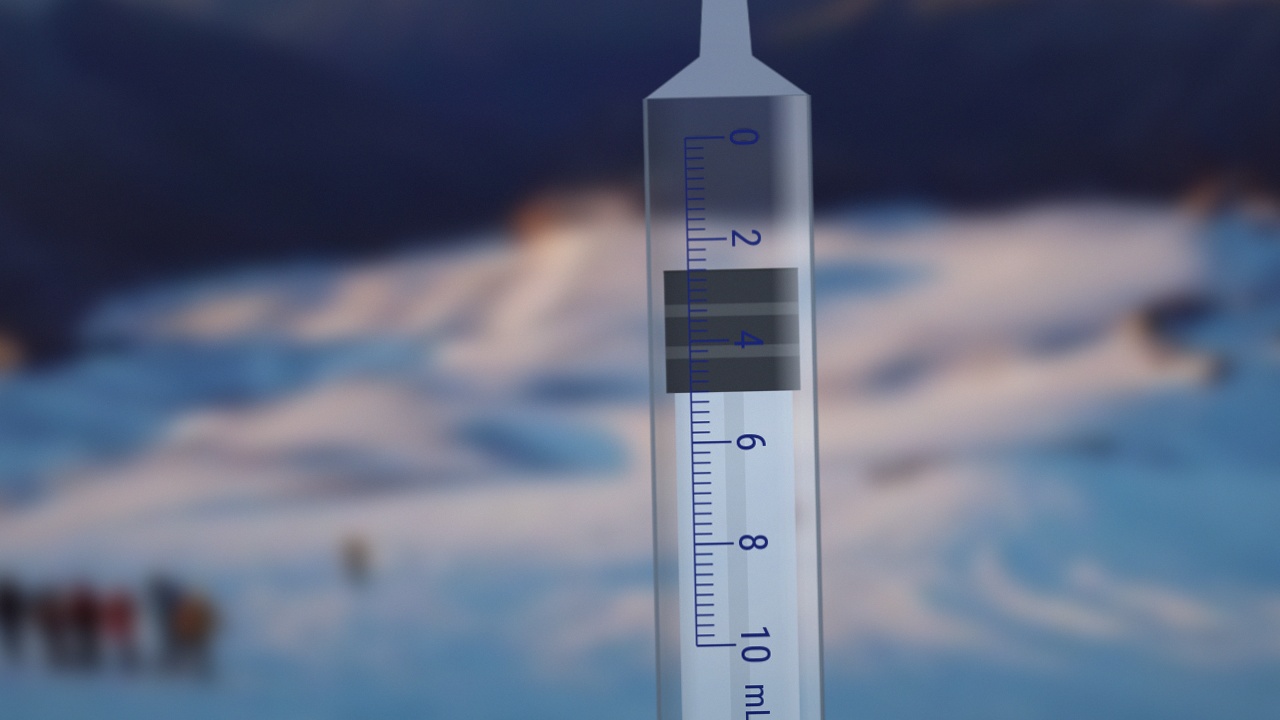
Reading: 2.6 mL
